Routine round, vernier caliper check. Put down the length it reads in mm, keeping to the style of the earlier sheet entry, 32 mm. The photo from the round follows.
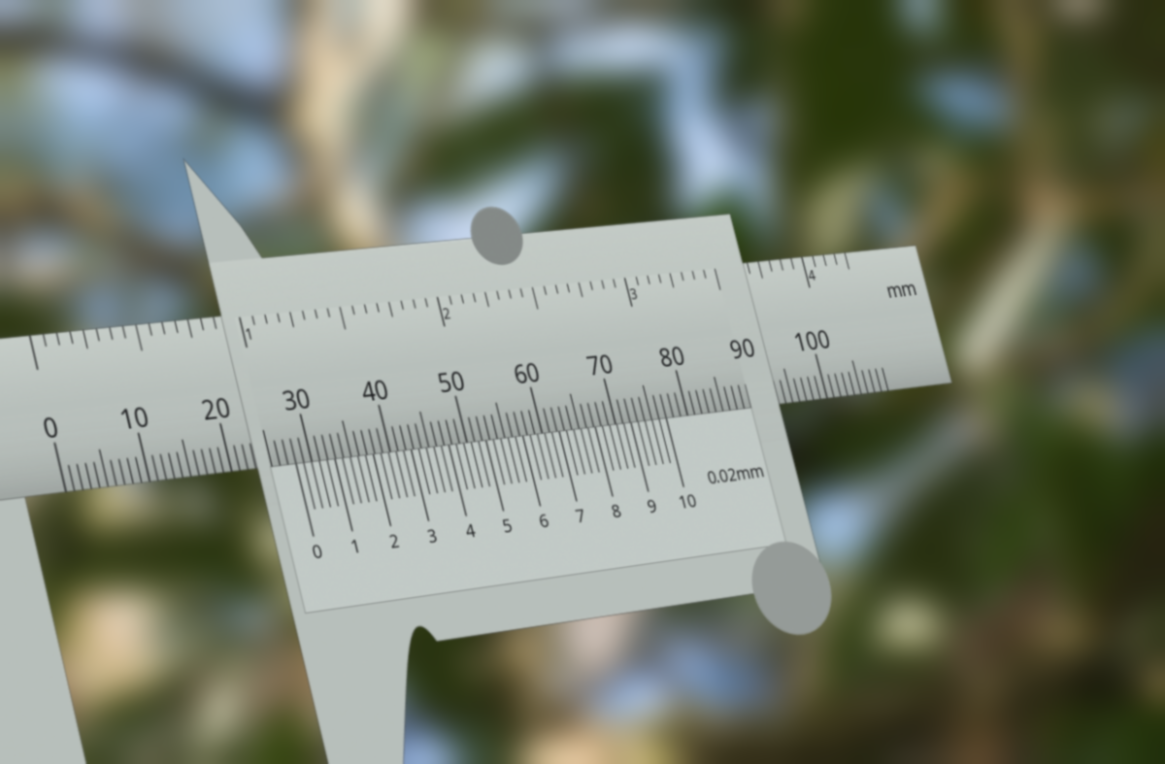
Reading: 28.0 mm
